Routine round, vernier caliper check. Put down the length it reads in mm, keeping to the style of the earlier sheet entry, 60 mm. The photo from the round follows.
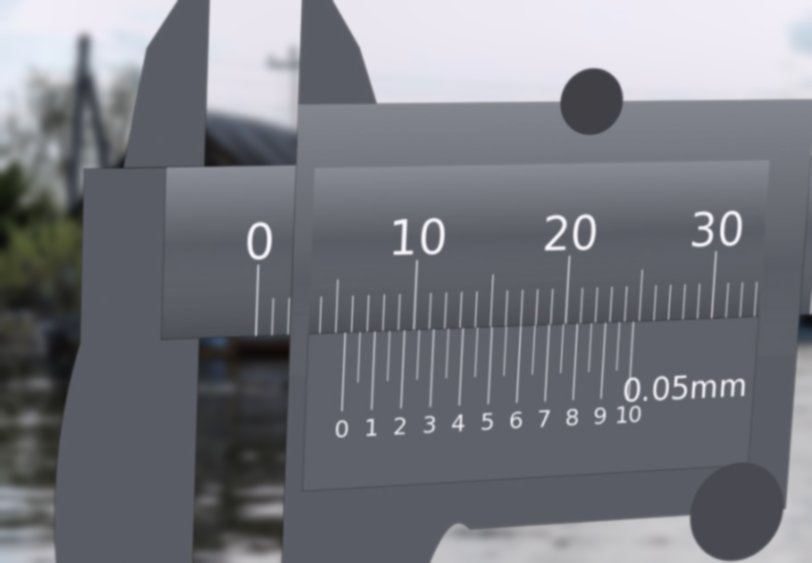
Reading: 5.6 mm
